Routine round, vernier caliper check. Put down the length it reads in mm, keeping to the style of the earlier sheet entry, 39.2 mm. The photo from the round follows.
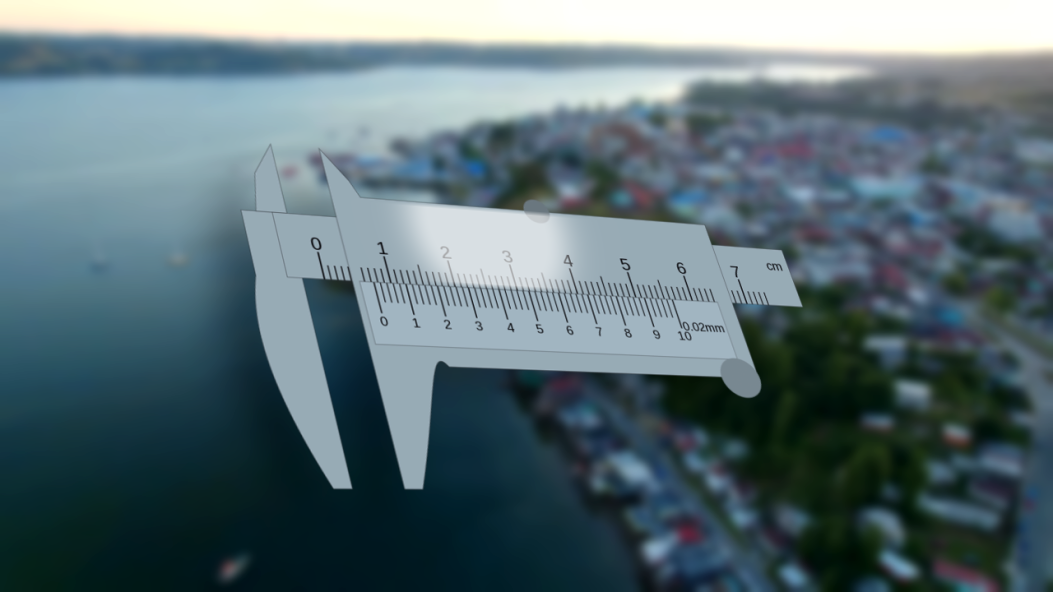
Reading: 7.4 mm
